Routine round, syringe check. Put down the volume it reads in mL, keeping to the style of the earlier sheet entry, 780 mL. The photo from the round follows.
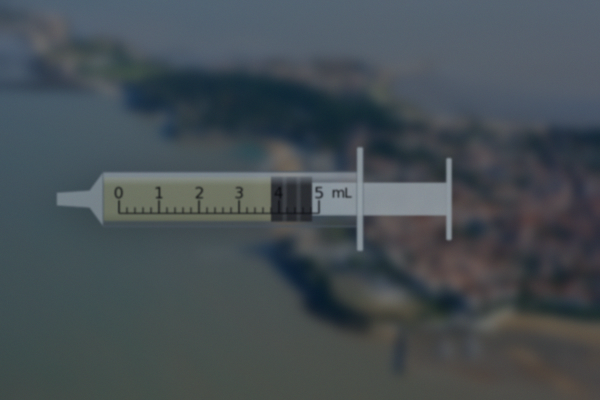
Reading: 3.8 mL
